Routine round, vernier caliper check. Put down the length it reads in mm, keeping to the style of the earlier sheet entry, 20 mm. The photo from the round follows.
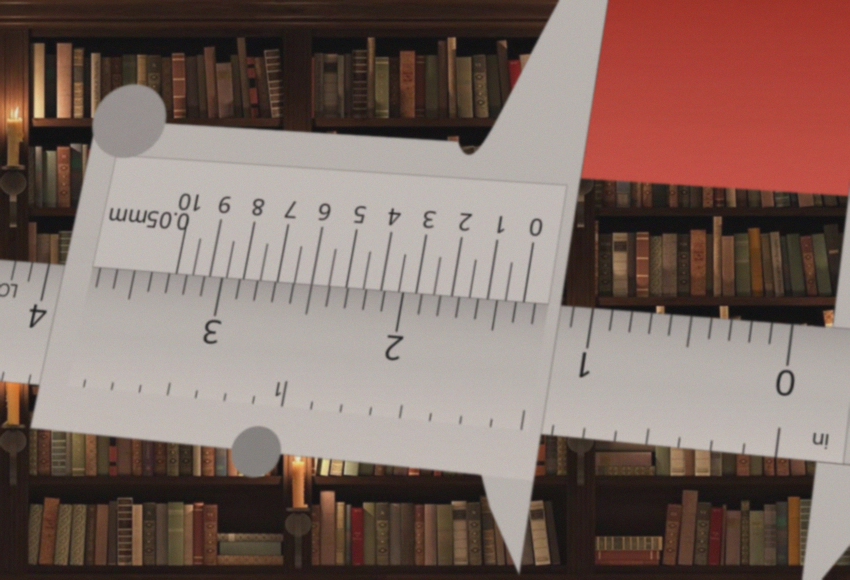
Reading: 13.6 mm
